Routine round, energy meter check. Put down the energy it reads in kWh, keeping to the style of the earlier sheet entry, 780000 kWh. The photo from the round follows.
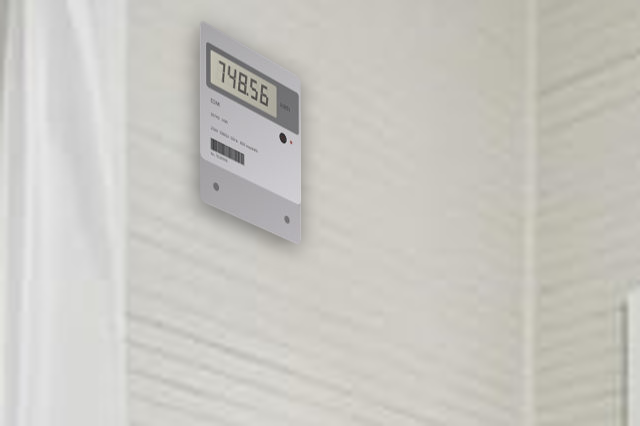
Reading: 748.56 kWh
